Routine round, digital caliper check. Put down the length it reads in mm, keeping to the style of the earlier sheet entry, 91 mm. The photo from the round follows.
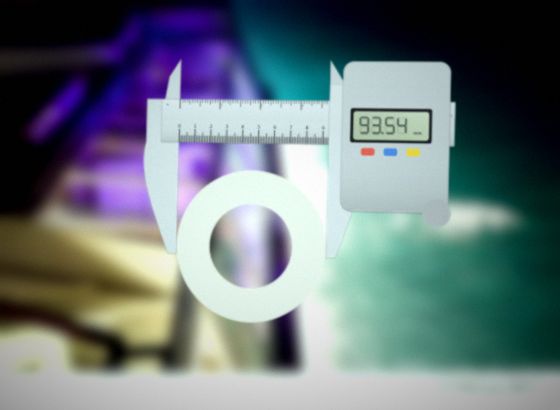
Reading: 93.54 mm
